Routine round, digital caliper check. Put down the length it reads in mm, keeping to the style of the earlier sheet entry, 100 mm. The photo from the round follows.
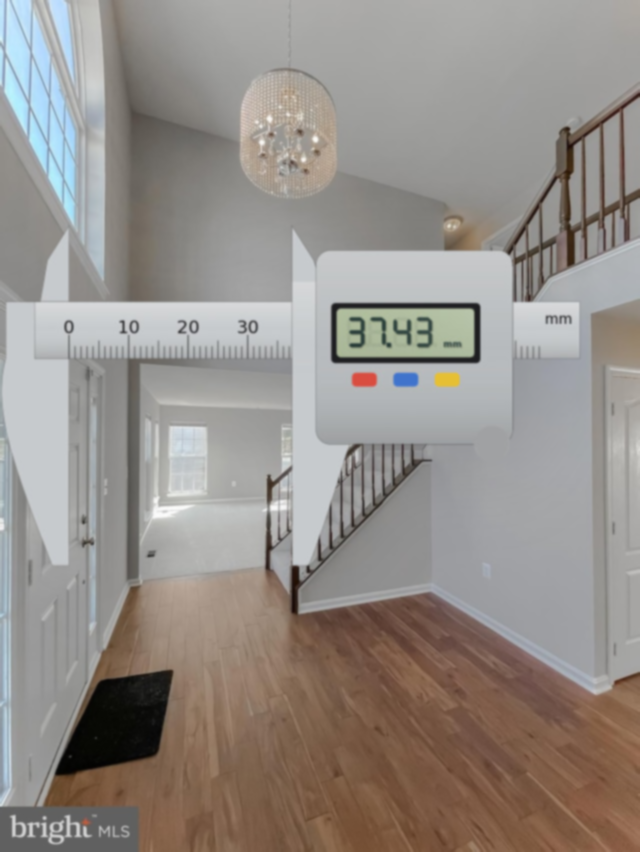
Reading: 37.43 mm
